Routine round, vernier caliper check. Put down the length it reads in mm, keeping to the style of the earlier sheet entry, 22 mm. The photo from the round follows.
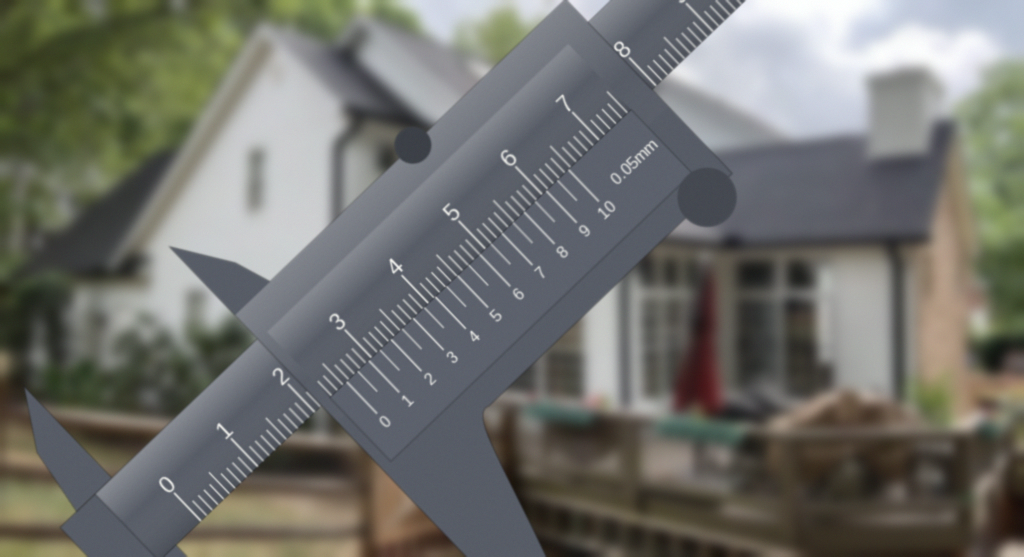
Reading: 25.6 mm
